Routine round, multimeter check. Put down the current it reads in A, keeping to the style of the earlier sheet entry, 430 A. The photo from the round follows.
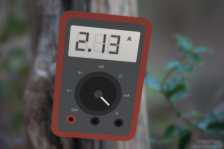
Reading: 2.13 A
